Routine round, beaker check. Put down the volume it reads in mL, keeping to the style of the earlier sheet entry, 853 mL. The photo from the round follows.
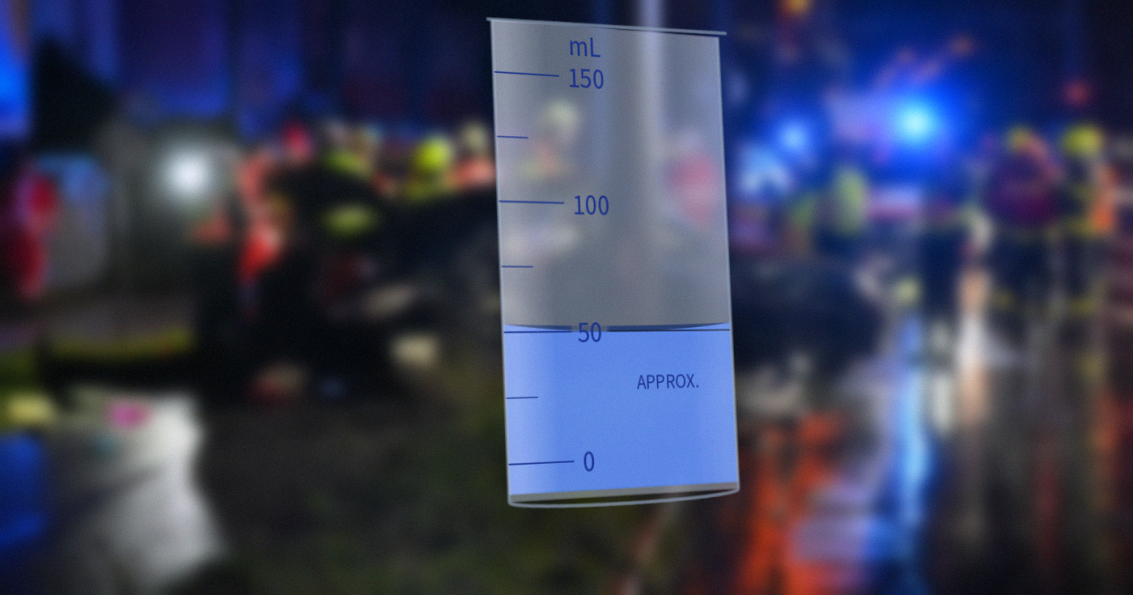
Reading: 50 mL
